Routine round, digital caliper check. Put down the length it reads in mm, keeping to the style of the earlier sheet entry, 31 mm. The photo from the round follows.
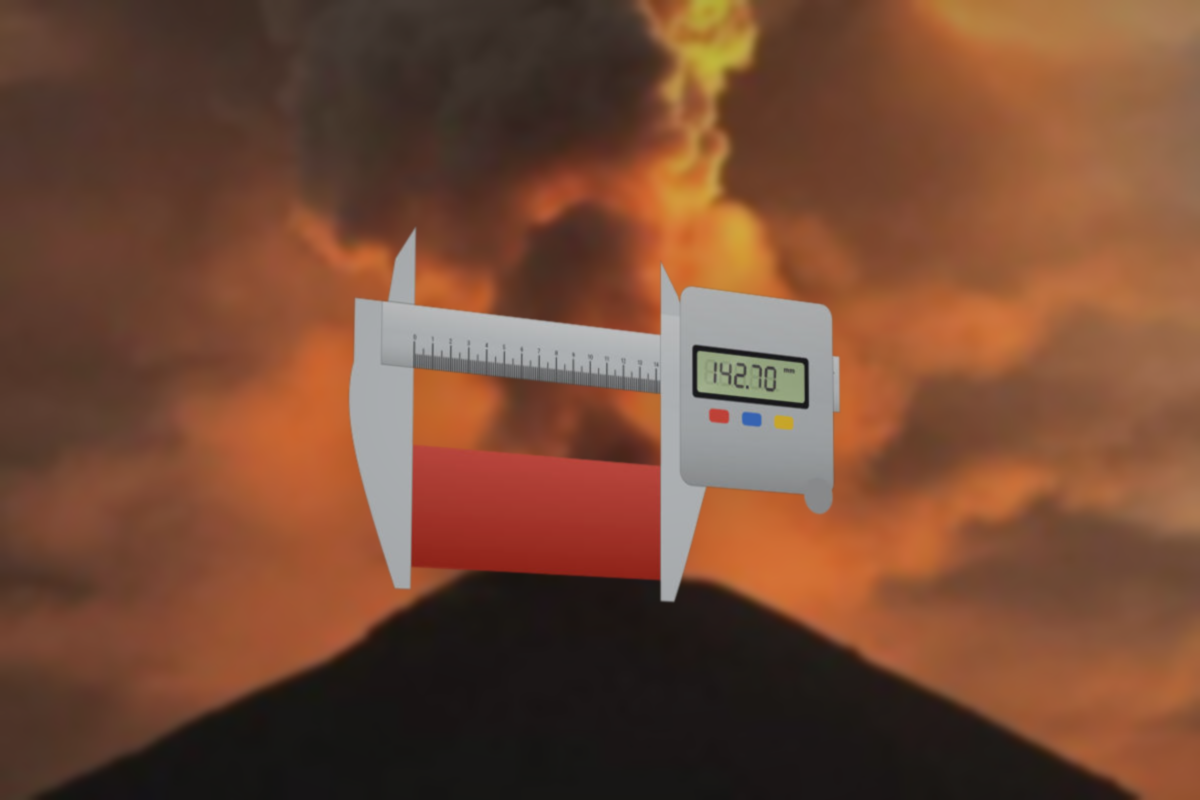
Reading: 142.70 mm
